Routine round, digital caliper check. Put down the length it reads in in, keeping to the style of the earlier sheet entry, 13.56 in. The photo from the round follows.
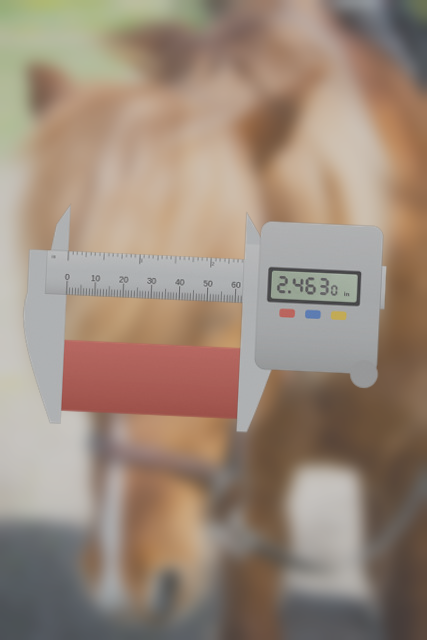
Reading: 2.4630 in
